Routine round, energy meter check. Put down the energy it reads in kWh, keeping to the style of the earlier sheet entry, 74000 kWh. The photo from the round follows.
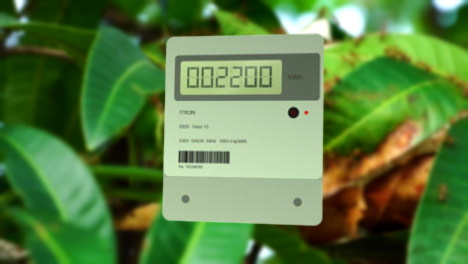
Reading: 2200 kWh
